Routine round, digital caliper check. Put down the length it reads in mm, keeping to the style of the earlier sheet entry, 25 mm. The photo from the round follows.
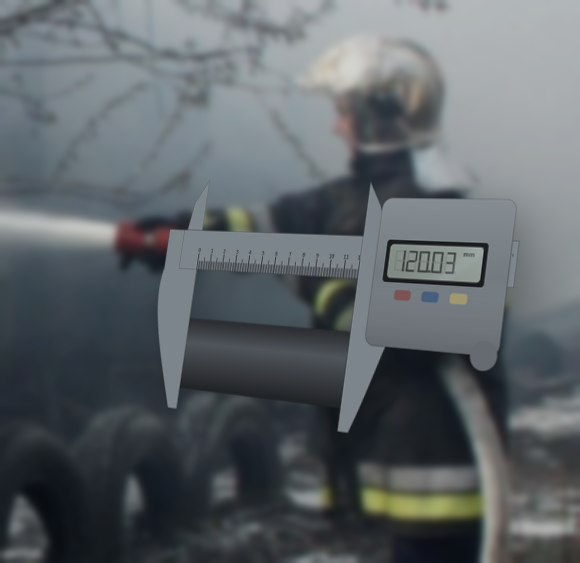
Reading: 120.03 mm
